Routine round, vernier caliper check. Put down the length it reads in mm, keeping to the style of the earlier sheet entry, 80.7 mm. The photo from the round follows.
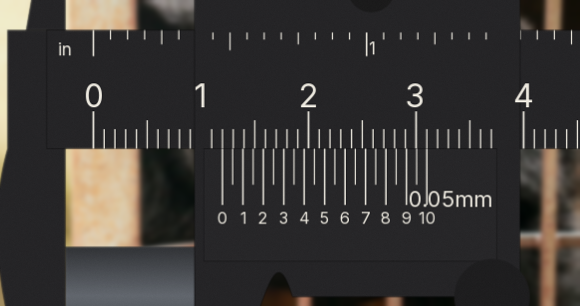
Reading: 12.0 mm
